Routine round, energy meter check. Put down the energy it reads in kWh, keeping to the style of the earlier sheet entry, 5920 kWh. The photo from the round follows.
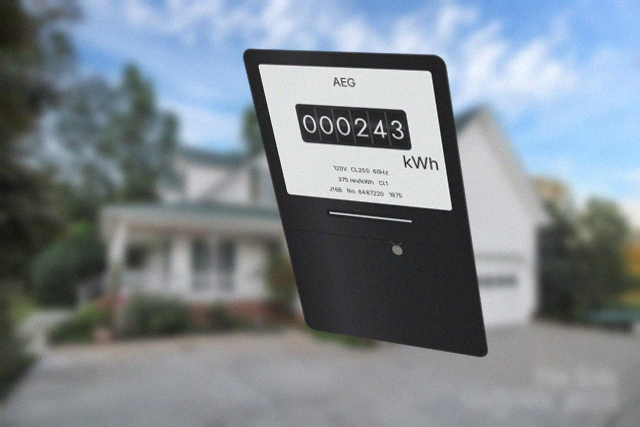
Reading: 243 kWh
